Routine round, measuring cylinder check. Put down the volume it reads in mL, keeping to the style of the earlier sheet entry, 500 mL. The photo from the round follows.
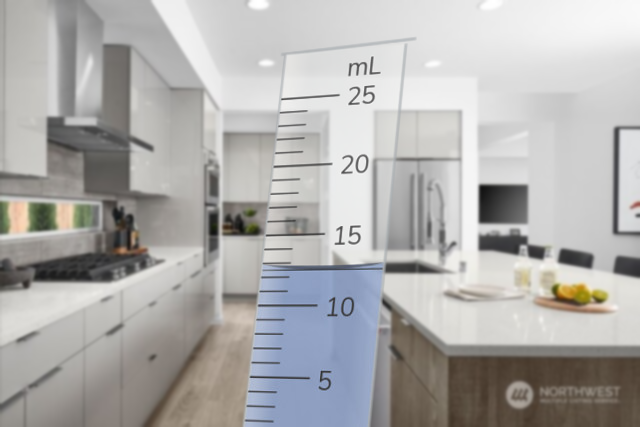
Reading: 12.5 mL
